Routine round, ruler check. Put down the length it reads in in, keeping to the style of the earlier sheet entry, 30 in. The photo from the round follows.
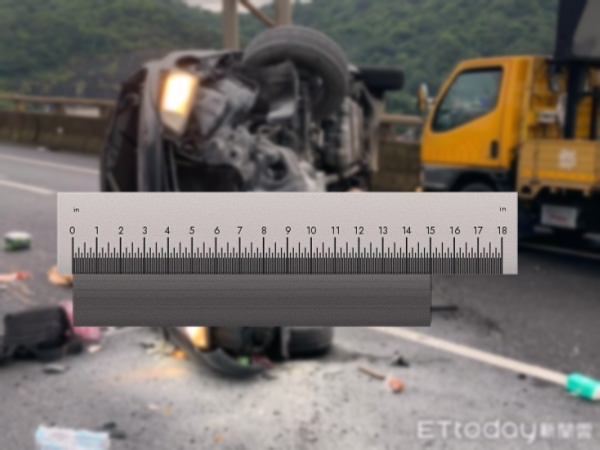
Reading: 15 in
